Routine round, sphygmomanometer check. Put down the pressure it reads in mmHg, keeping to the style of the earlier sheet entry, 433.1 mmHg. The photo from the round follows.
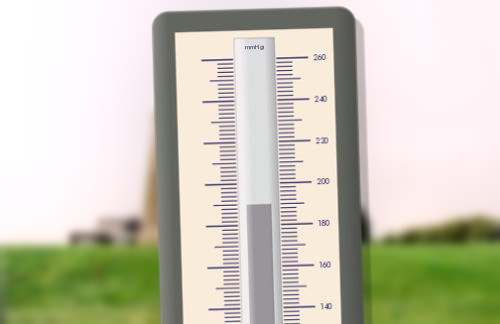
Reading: 190 mmHg
